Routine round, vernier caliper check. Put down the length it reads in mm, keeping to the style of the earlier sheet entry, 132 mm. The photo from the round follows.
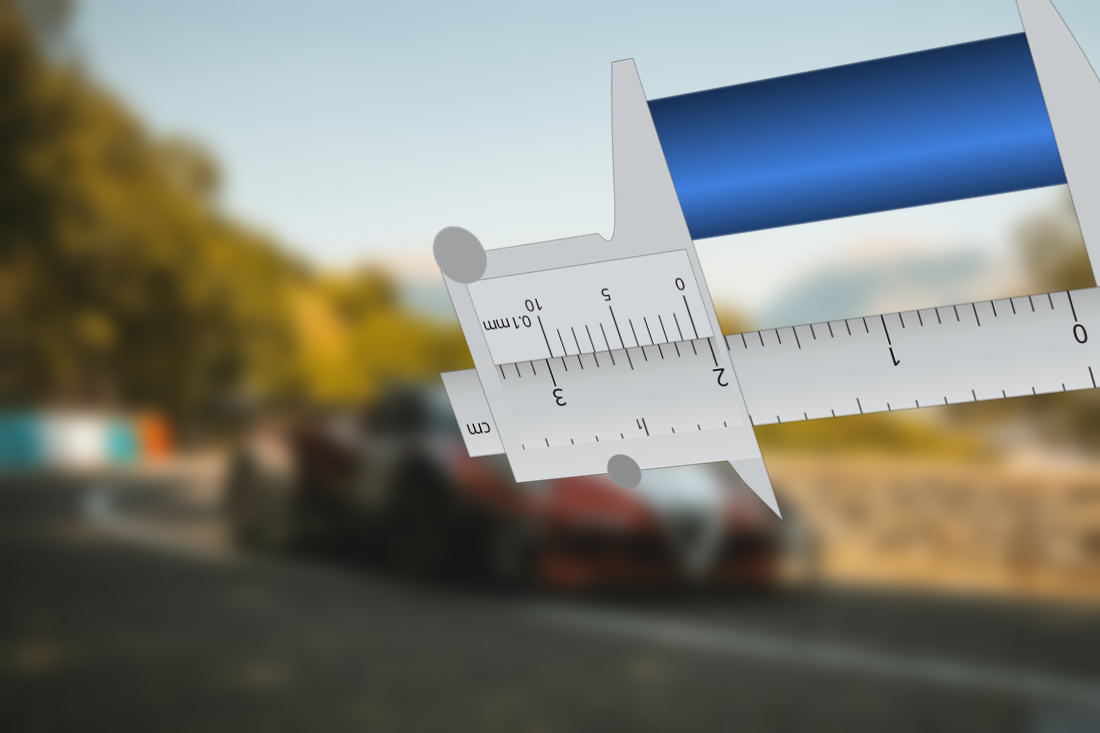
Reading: 20.6 mm
